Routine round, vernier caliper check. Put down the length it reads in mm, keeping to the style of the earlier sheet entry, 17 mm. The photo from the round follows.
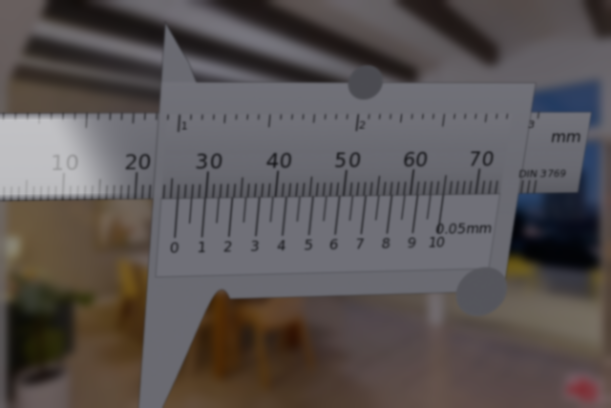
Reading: 26.0 mm
